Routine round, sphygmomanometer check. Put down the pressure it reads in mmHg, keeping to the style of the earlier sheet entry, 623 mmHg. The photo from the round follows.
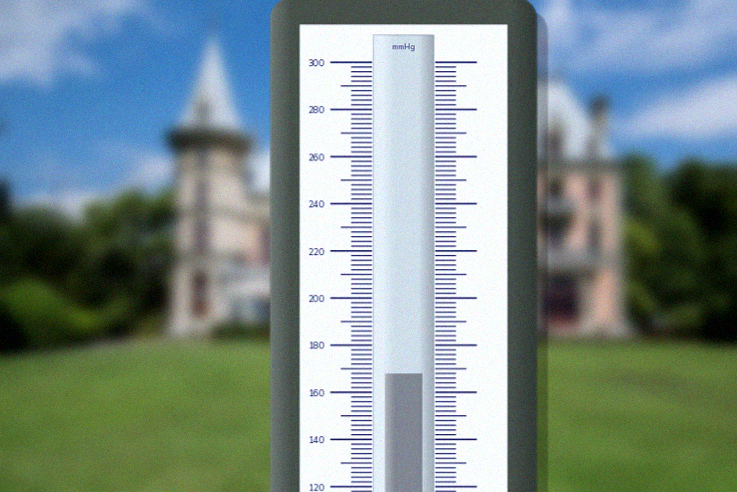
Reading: 168 mmHg
